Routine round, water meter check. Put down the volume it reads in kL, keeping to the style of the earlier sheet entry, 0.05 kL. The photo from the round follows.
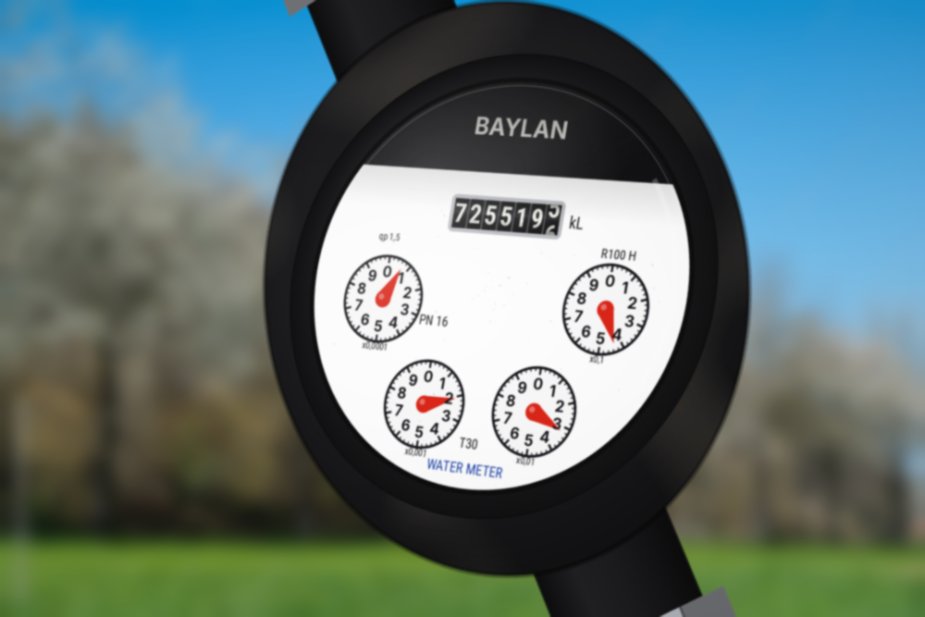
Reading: 7255195.4320 kL
